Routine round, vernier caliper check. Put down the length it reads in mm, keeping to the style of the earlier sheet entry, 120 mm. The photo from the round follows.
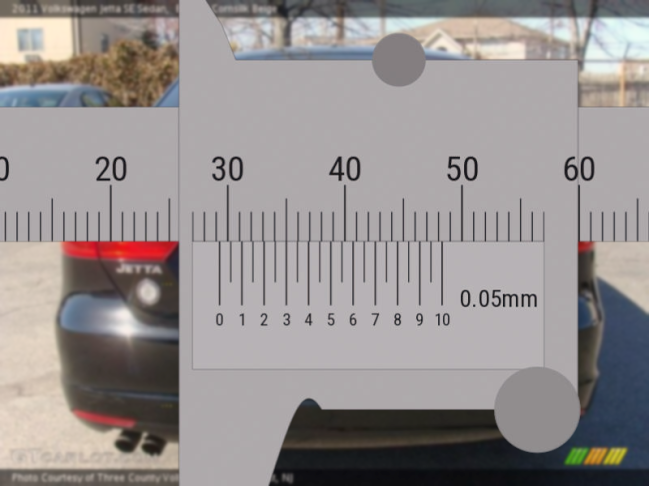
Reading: 29.3 mm
